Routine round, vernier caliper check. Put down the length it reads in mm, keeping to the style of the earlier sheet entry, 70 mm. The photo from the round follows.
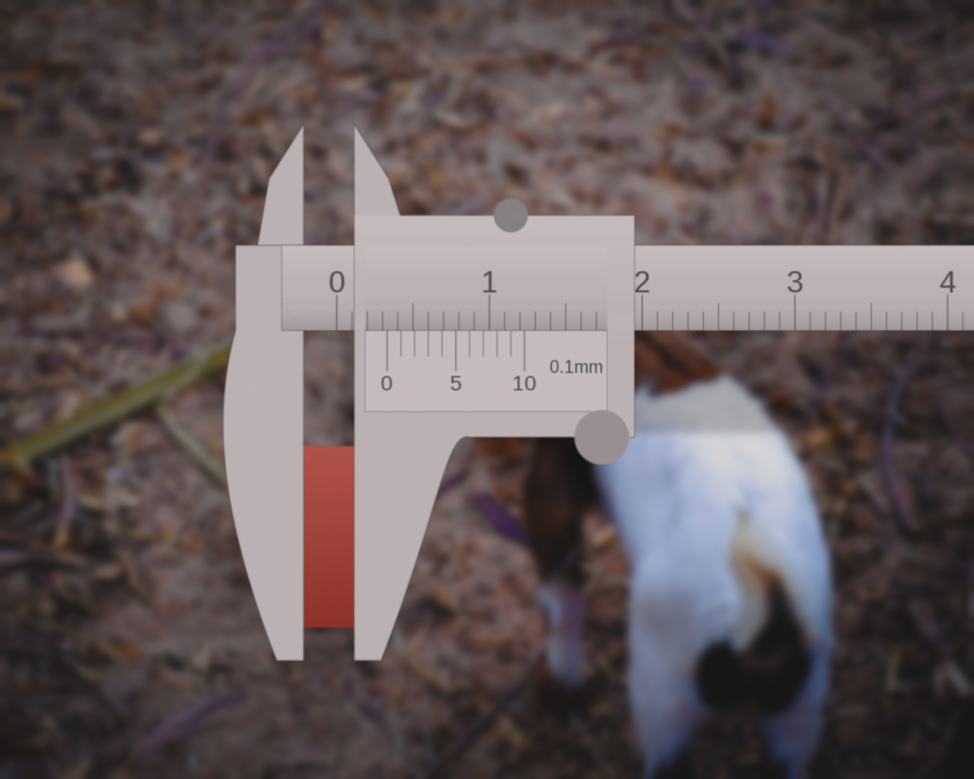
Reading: 3.3 mm
